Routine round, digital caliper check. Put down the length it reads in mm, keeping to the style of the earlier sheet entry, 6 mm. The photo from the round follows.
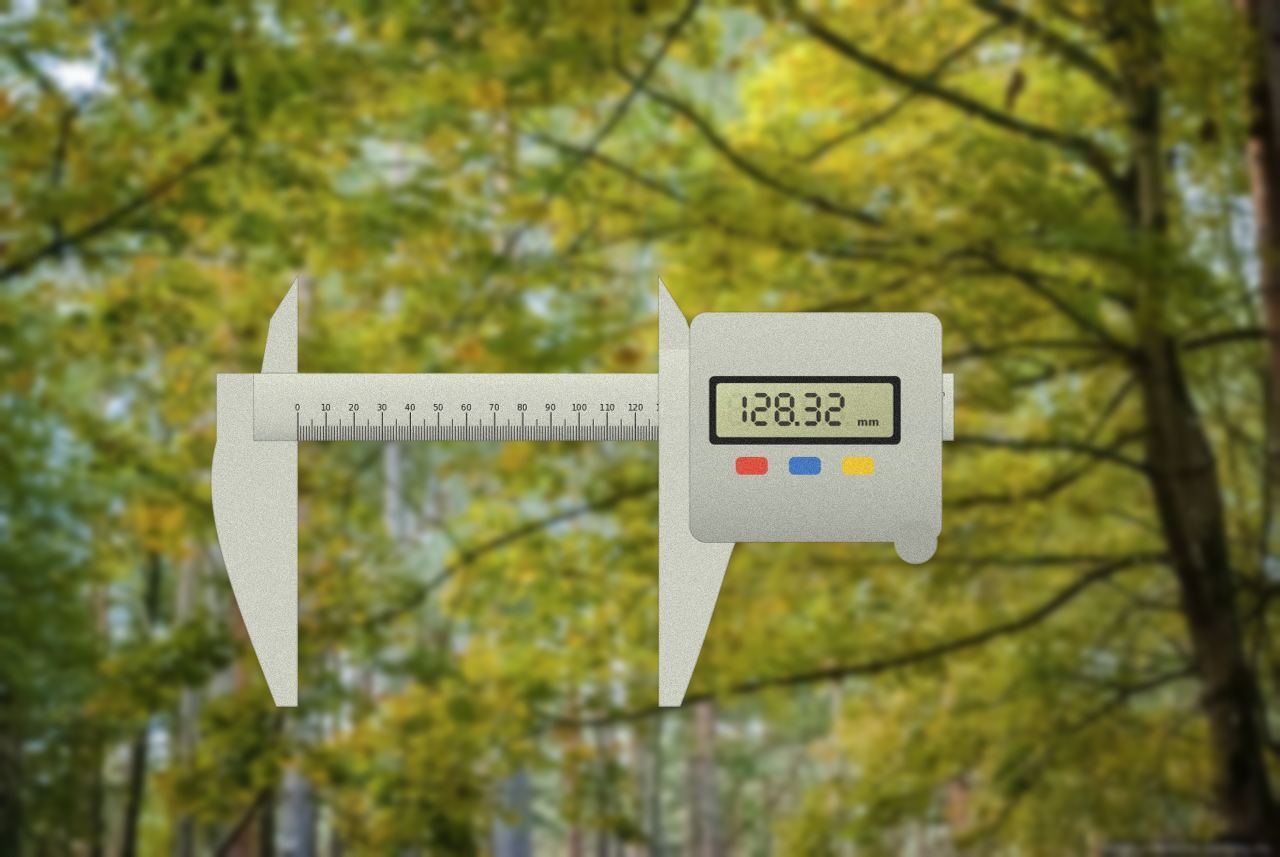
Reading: 128.32 mm
